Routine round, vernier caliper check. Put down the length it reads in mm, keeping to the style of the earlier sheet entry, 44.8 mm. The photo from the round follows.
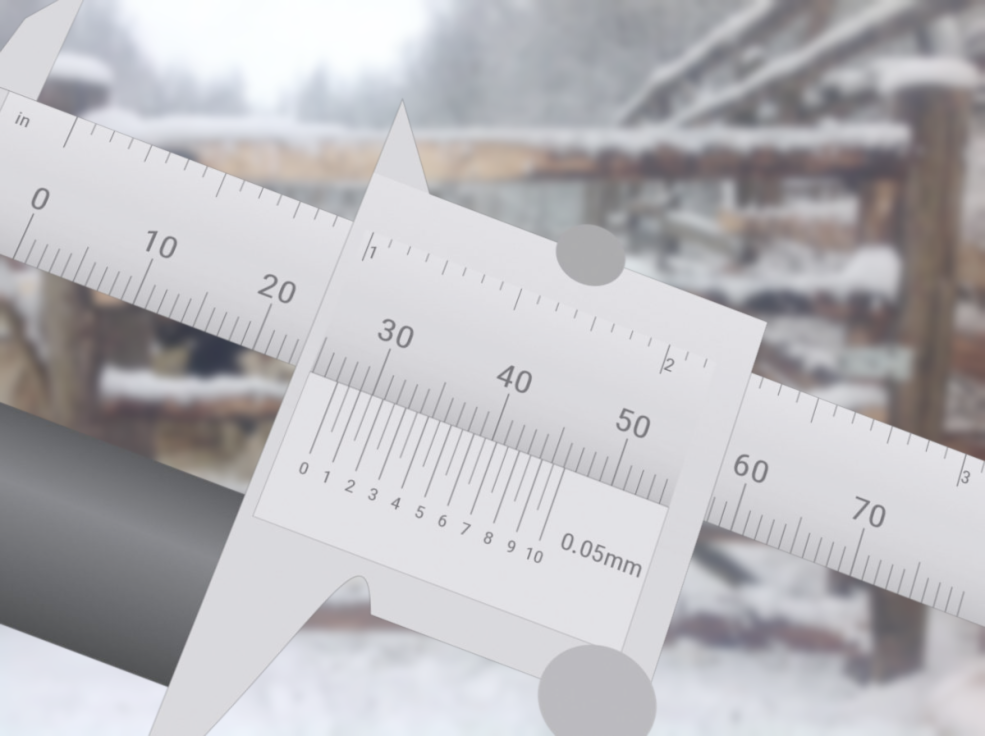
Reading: 27.1 mm
